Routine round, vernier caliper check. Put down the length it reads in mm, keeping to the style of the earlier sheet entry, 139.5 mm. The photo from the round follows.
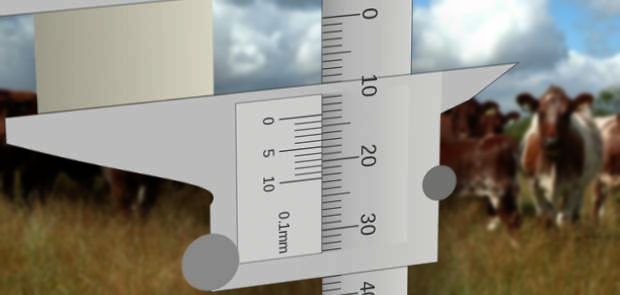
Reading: 13.4 mm
